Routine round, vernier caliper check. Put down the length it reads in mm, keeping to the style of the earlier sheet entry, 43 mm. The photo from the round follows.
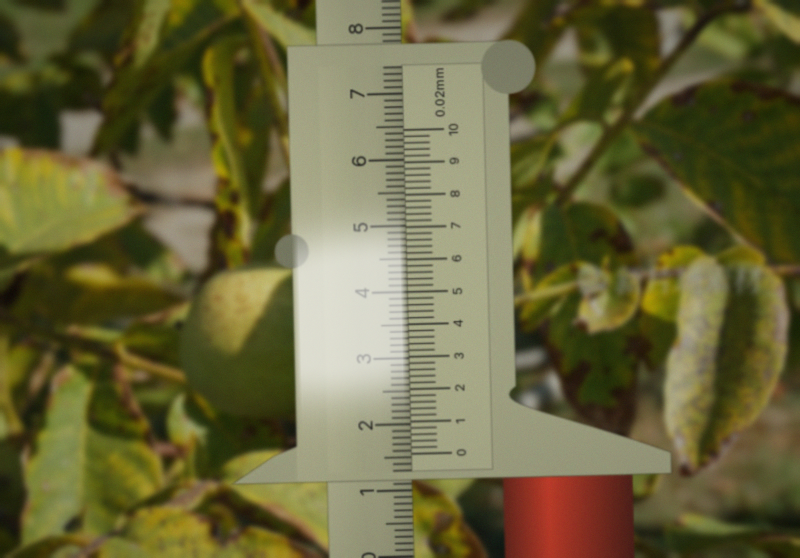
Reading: 15.5 mm
